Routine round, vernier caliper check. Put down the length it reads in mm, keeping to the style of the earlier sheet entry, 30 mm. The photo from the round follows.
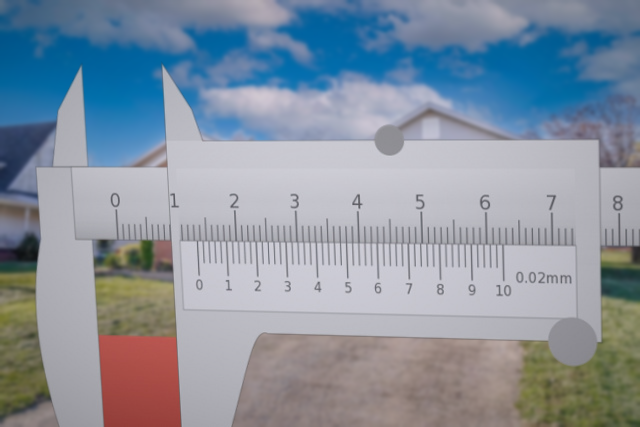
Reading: 13.5 mm
